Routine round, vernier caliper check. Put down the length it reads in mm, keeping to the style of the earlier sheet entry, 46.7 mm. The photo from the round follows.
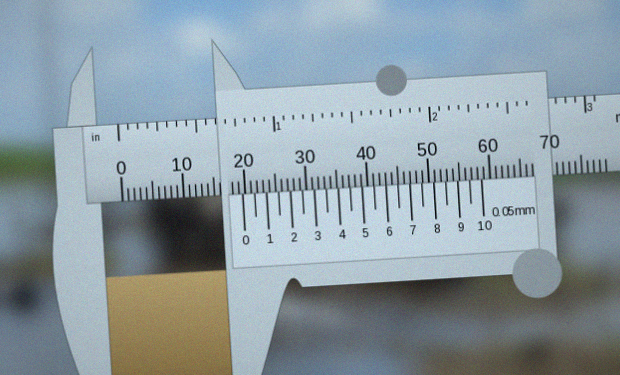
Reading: 19.6 mm
